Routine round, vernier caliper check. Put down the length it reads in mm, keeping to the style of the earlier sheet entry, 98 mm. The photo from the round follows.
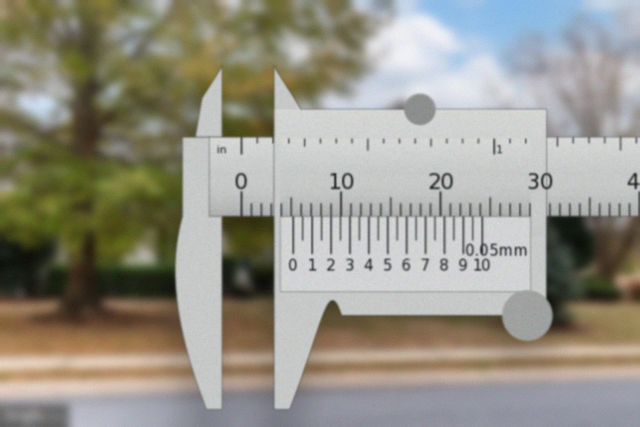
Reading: 5.2 mm
